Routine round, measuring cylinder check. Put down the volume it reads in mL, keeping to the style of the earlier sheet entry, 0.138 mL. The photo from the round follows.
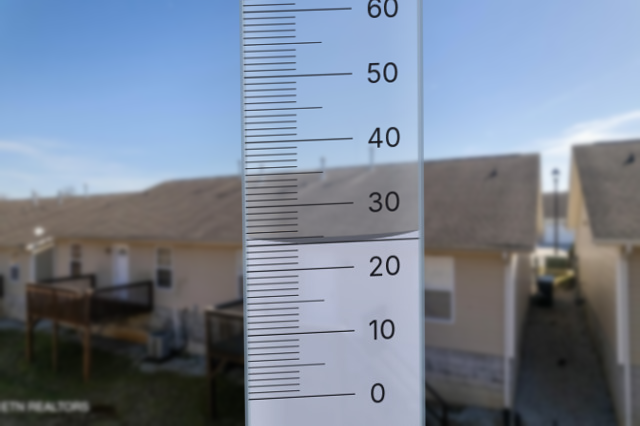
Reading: 24 mL
